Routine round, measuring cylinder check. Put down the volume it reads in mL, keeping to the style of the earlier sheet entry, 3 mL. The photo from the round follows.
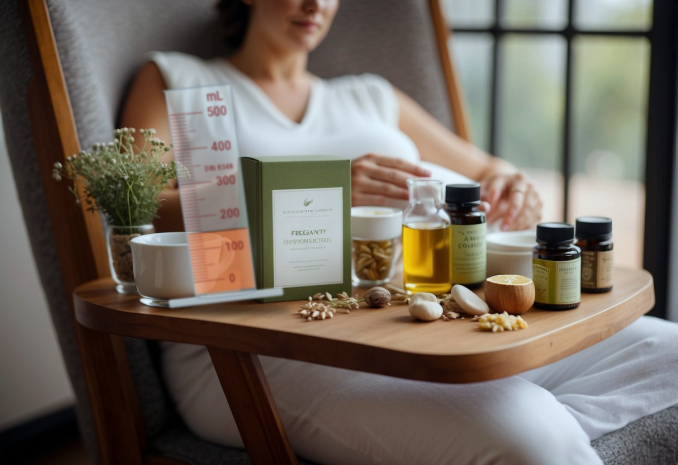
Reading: 150 mL
